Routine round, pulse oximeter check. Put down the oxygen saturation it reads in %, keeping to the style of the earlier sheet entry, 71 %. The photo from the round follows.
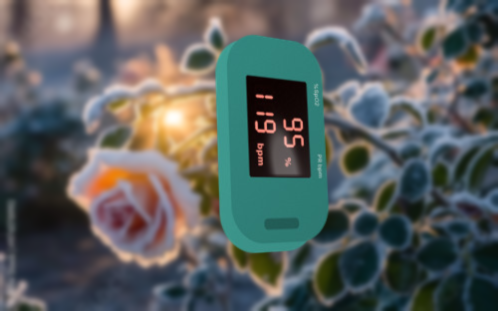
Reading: 95 %
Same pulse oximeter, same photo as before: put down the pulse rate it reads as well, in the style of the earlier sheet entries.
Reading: 119 bpm
